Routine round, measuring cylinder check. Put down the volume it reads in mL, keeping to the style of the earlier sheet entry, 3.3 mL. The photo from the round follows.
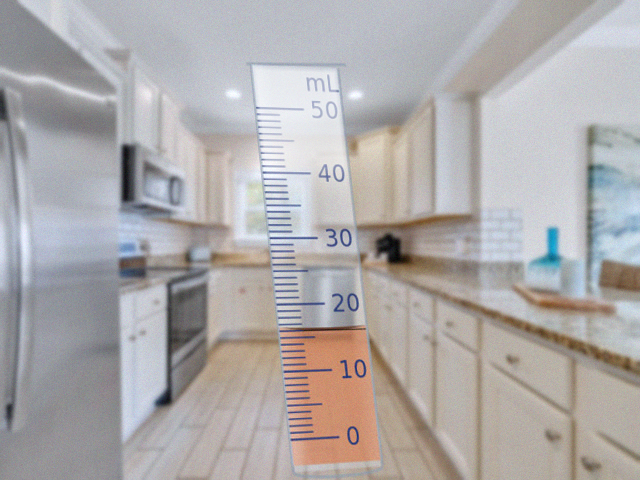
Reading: 16 mL
